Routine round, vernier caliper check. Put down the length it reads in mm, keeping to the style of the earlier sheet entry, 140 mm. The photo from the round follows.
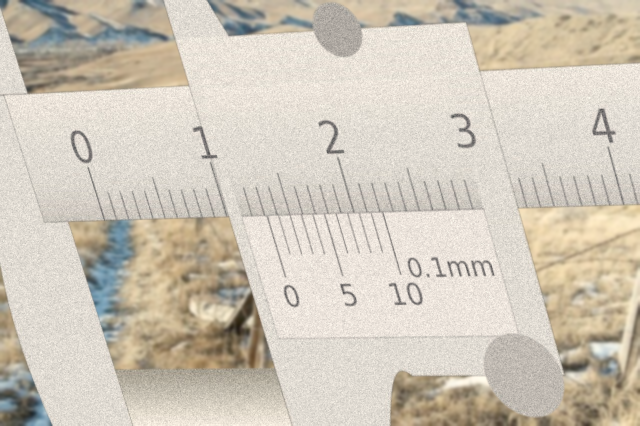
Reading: 13.2 mm
